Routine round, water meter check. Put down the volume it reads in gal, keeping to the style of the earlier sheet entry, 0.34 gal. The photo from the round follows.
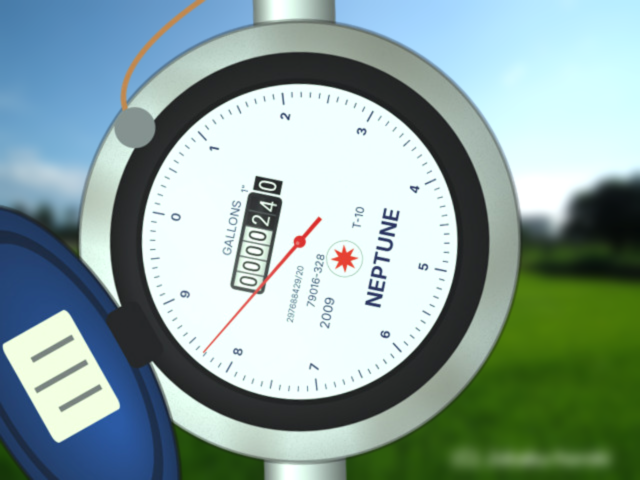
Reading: 238.3 gal
